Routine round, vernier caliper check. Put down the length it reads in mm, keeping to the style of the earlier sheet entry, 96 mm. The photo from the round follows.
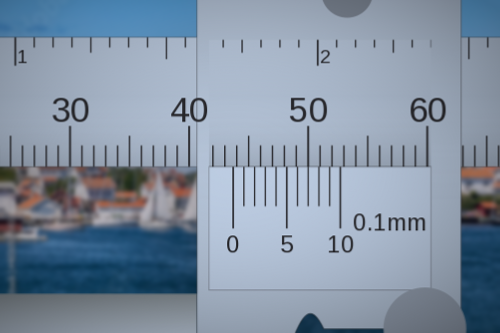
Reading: 43.7 mm
